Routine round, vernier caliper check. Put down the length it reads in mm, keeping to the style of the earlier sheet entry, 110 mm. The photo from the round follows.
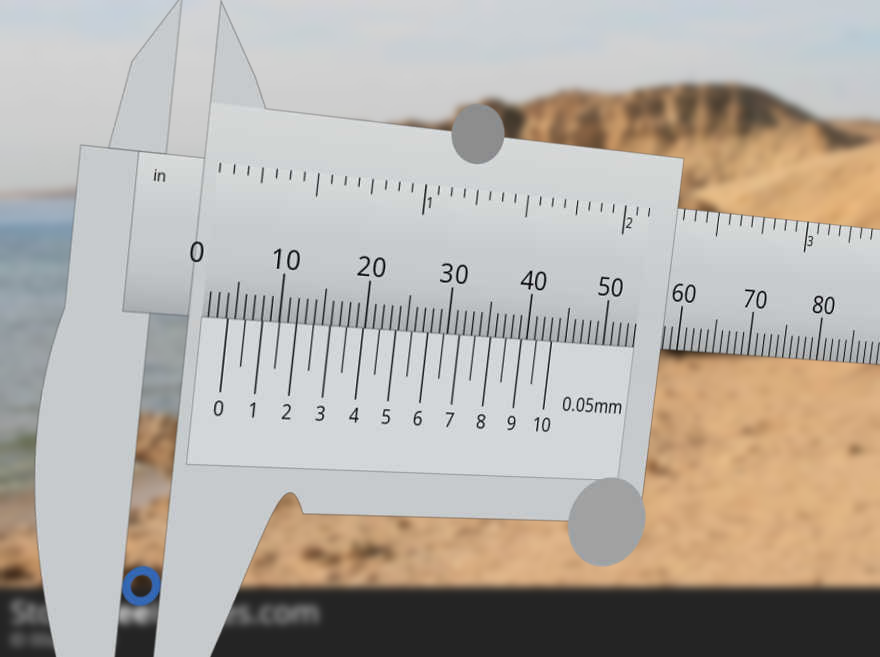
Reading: 4.2 mm
